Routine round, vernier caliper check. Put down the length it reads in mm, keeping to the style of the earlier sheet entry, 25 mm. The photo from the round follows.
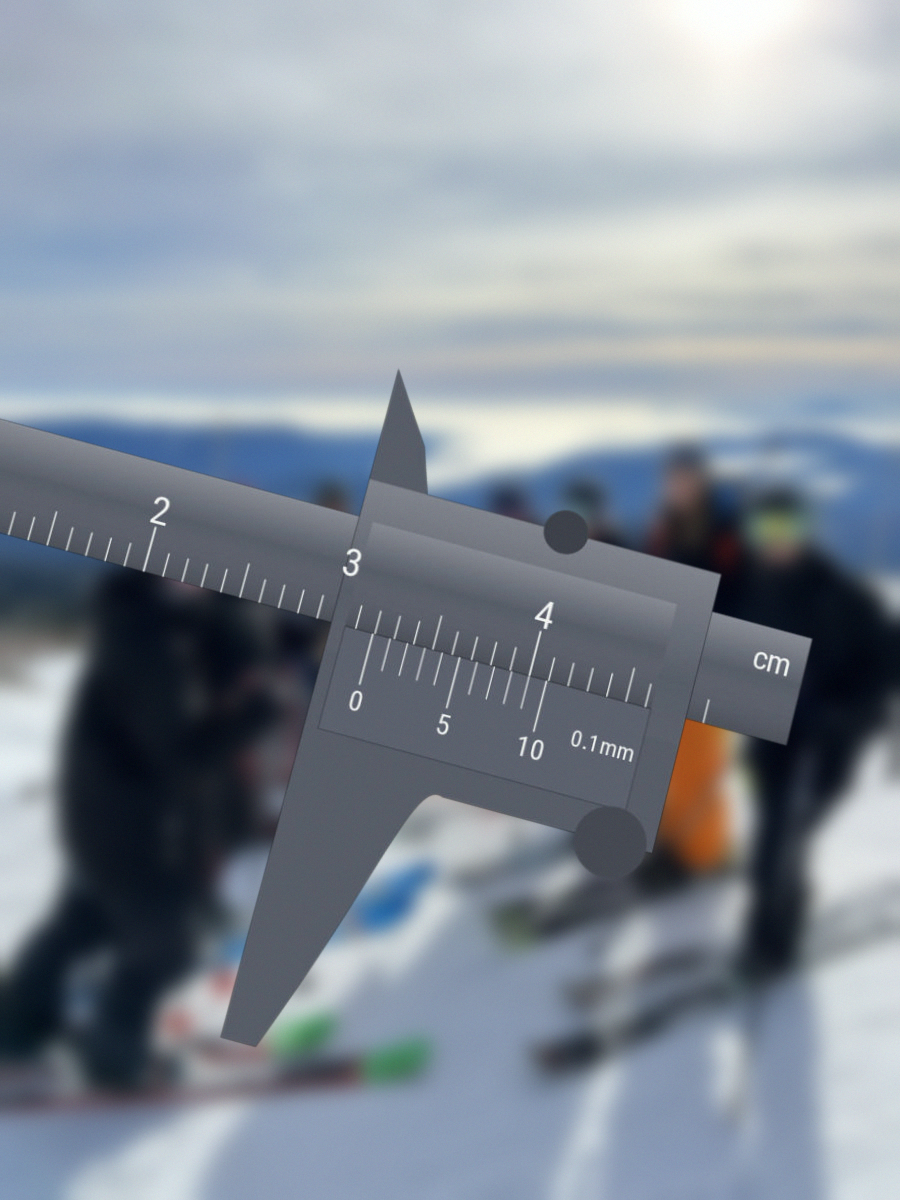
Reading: 31.9 mm
